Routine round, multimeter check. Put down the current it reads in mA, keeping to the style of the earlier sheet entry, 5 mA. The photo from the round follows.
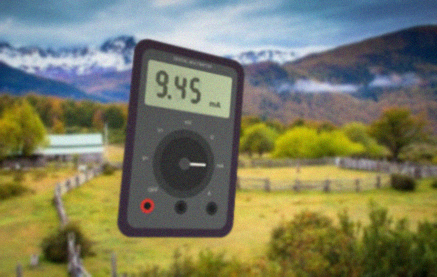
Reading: 9.45 mA
